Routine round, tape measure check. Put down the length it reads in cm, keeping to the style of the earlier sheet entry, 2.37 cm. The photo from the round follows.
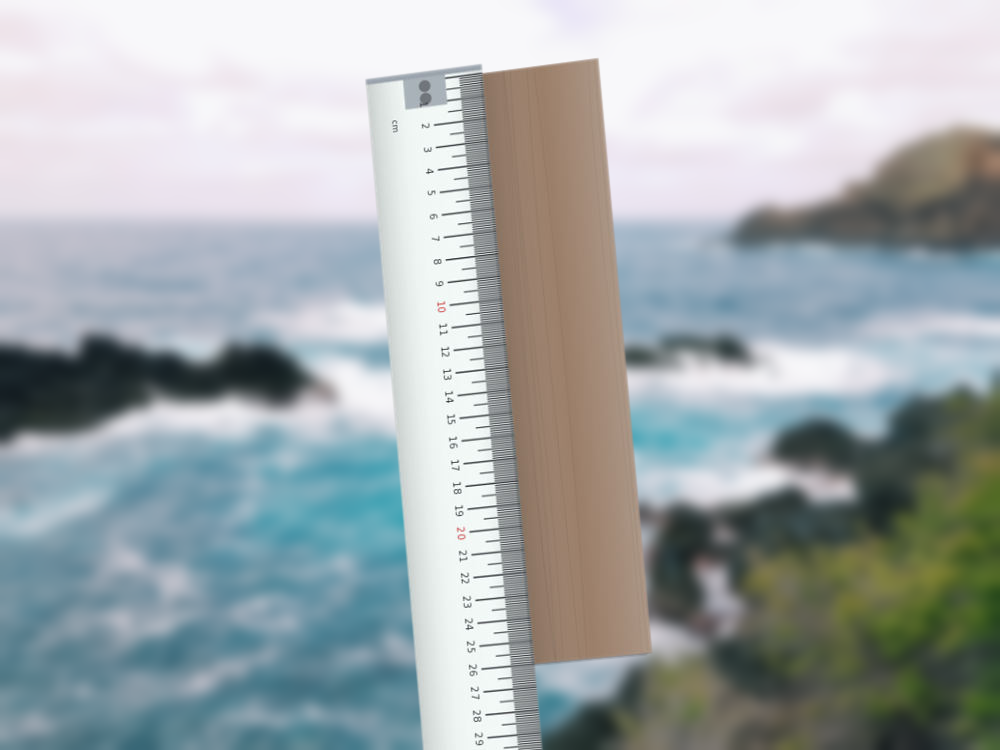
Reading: 26 cm
